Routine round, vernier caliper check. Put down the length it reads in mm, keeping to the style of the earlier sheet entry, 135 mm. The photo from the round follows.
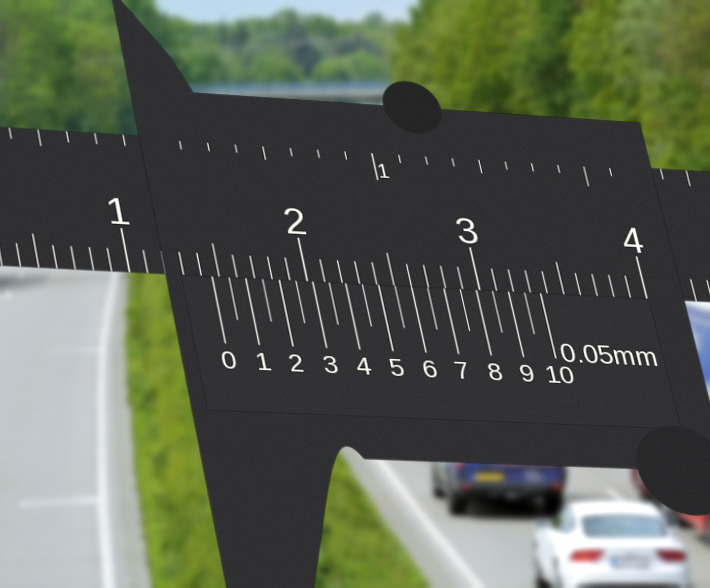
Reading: 14.6 mm
